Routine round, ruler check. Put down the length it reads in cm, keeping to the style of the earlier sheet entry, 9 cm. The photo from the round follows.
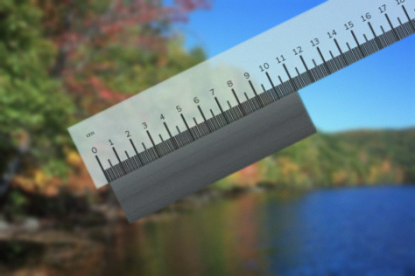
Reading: 11 cm
